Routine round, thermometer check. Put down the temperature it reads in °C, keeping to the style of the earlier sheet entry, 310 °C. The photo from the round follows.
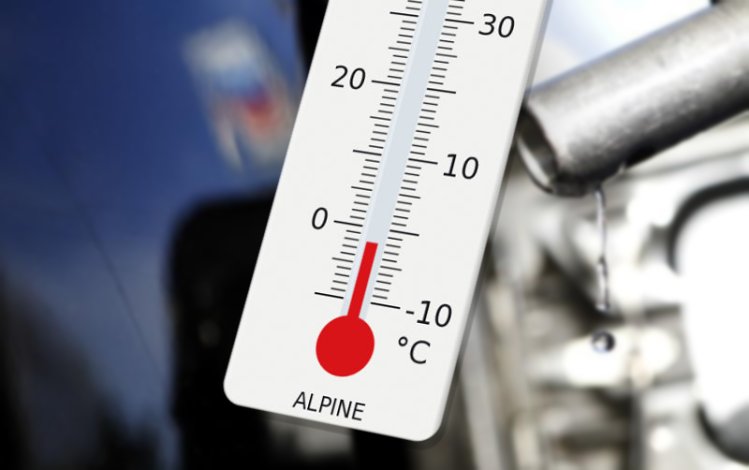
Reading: -2 °C
